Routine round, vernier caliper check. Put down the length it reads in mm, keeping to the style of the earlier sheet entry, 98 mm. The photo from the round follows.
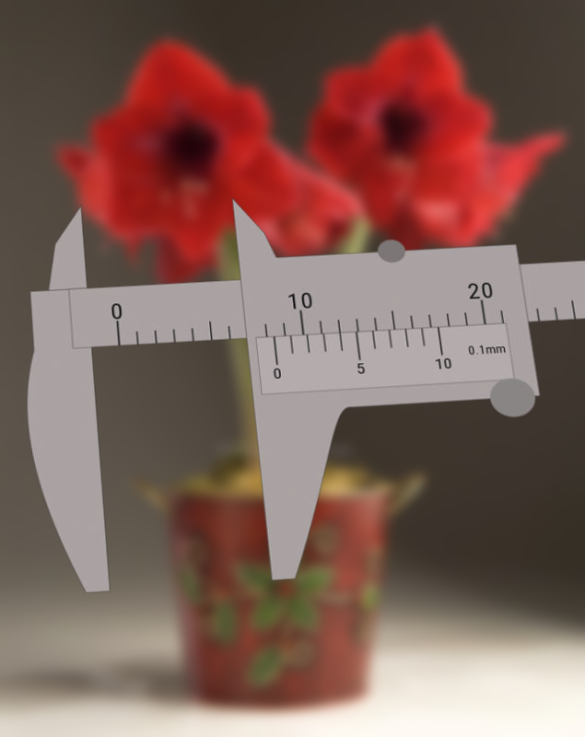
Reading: 8.4 mm
